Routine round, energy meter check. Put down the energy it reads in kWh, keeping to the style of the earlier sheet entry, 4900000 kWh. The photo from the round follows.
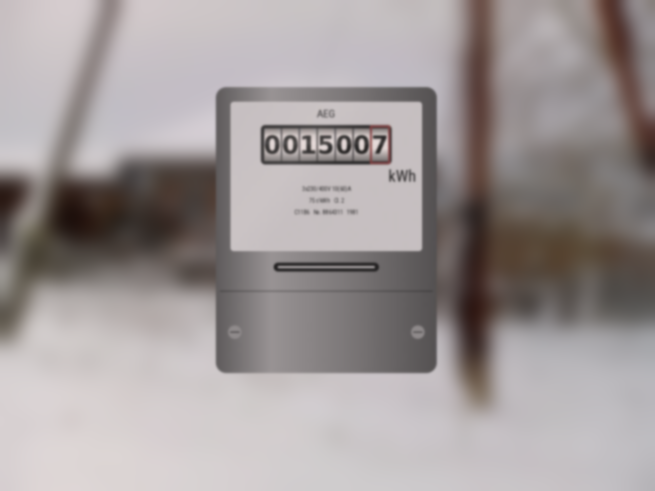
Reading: 1500.7 kWh
